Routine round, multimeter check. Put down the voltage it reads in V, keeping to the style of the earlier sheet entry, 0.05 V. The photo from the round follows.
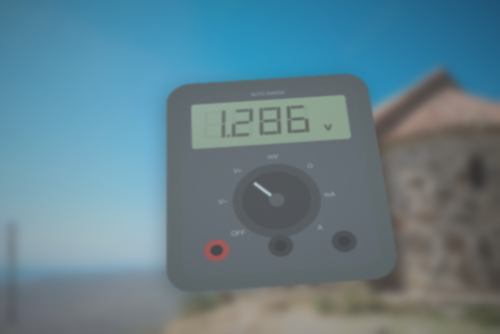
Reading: 1.286 V
